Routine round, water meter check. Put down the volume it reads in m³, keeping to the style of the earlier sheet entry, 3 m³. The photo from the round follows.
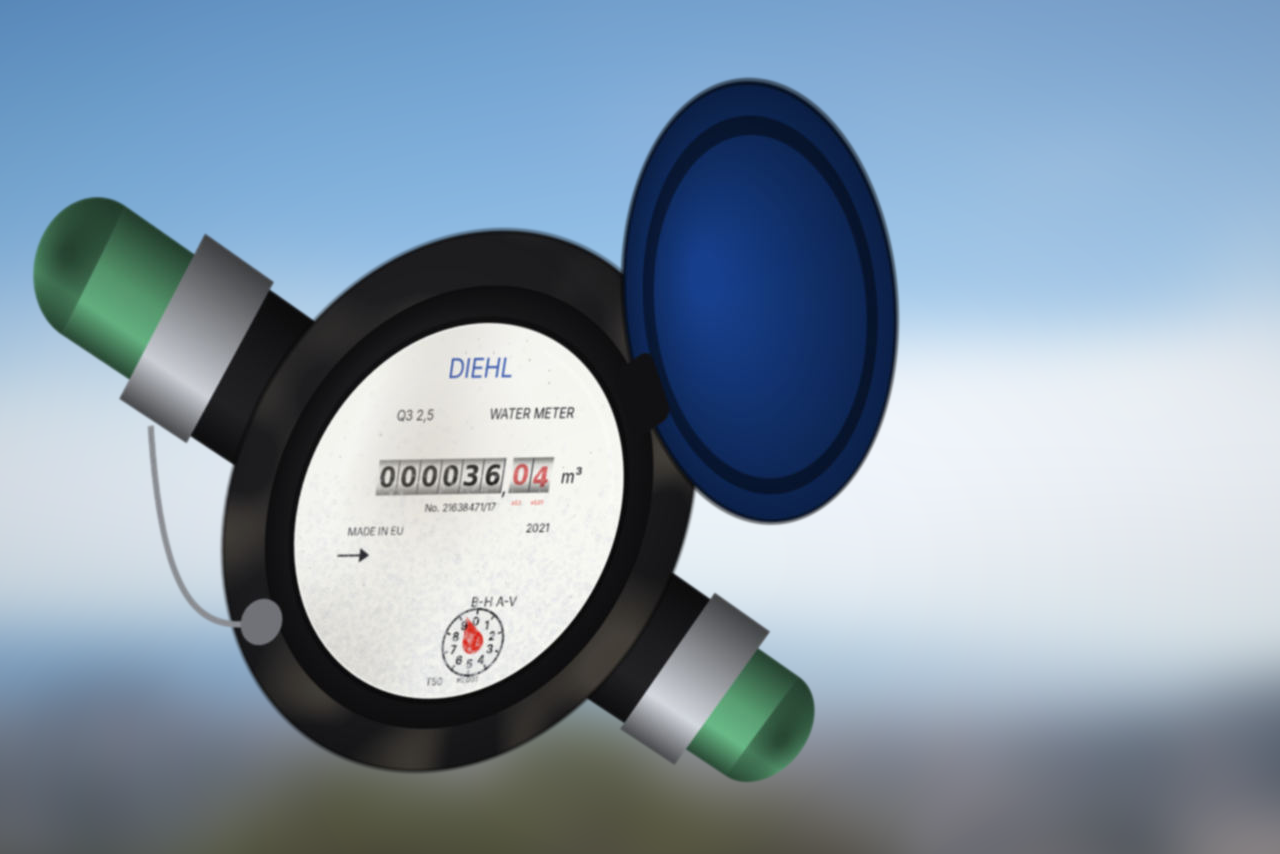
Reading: 36.039 m³
